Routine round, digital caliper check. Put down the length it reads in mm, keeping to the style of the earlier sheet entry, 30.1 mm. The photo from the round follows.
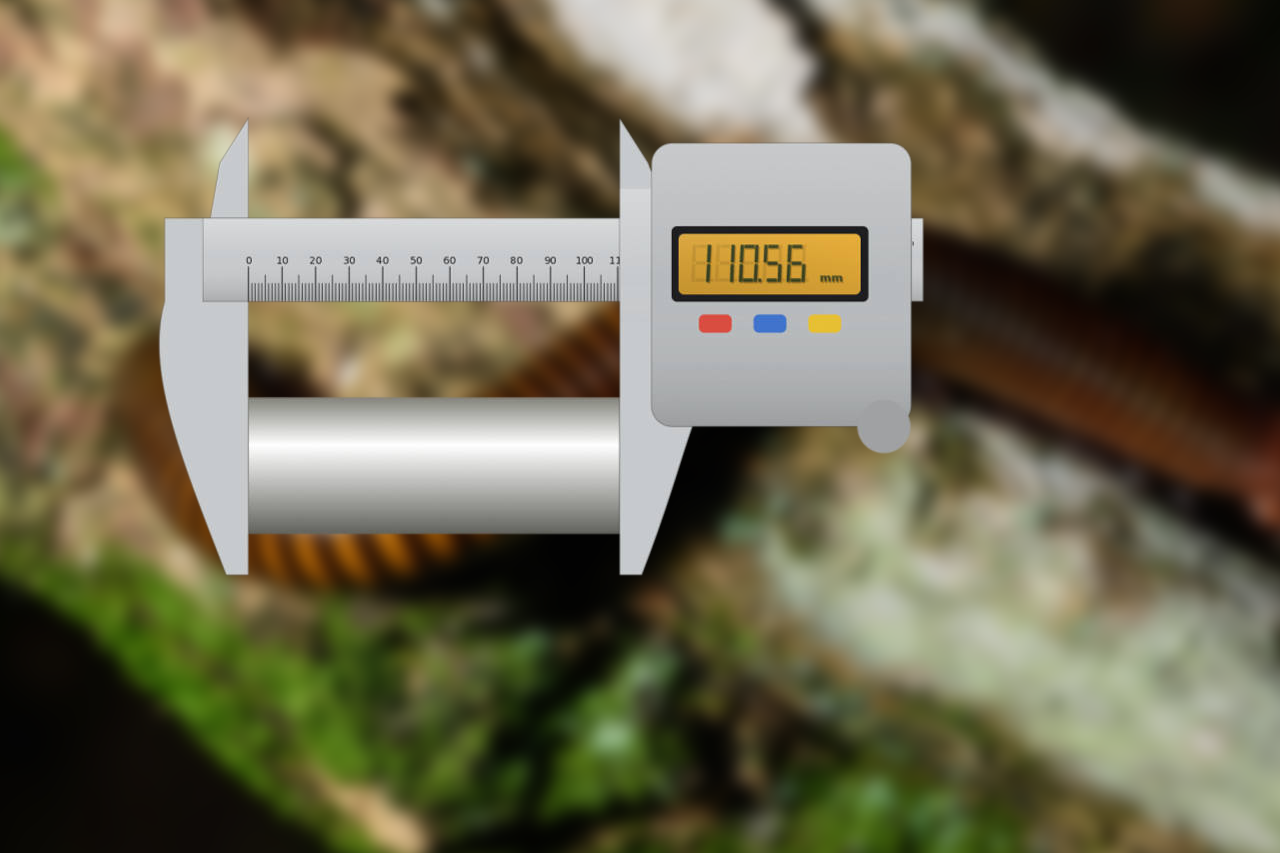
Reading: 110.56 mm
